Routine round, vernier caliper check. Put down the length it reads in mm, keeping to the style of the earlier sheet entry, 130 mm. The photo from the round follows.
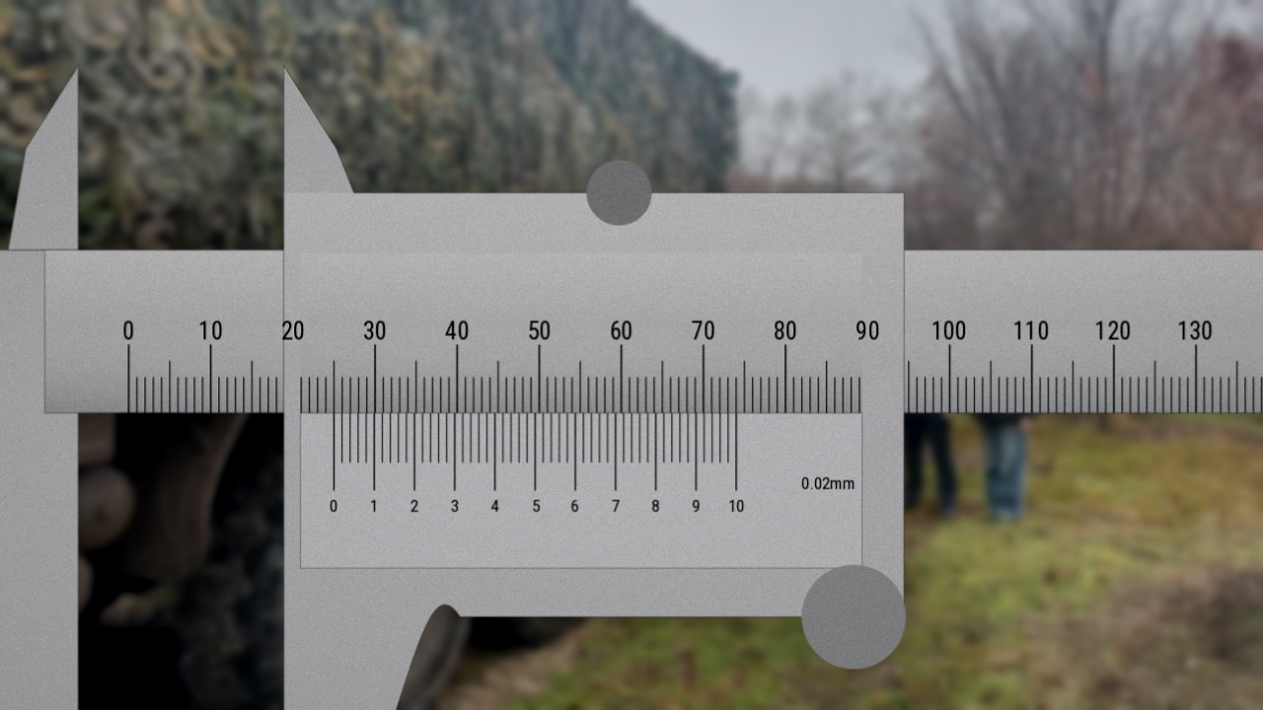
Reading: 25.0 mm
